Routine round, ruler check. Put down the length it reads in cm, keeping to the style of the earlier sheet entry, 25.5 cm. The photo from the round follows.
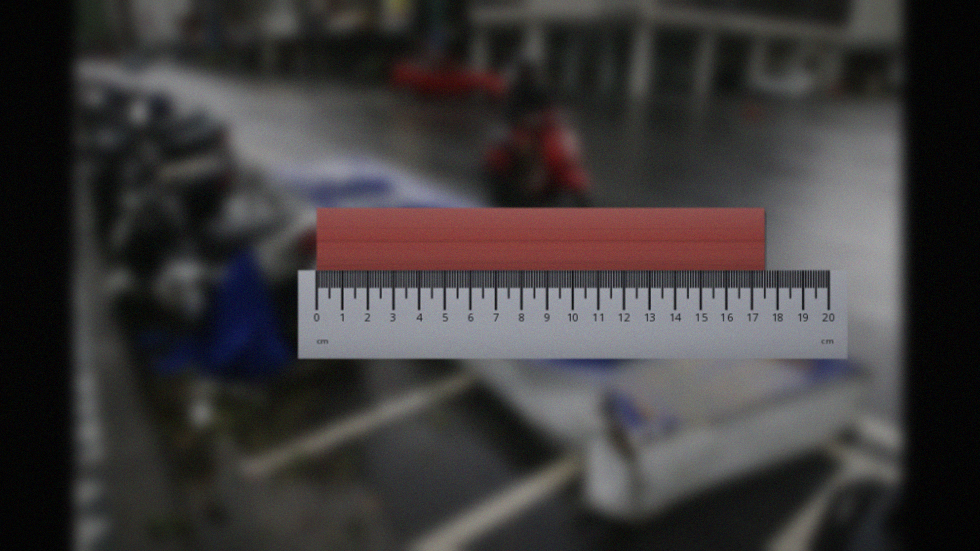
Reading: 17.5 cm
